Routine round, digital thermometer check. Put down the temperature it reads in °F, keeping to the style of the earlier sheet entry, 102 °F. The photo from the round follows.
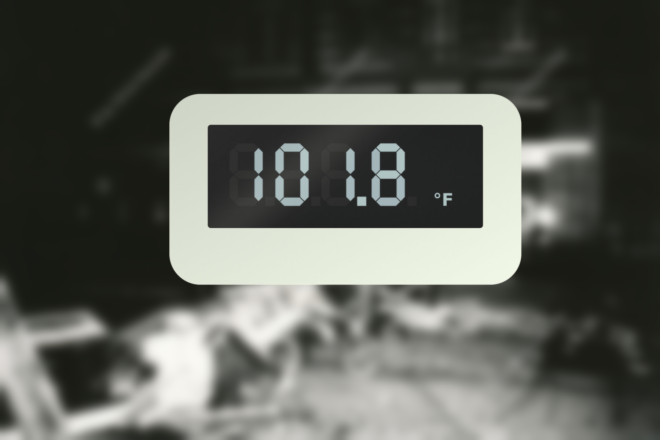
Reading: 101.8 °F
